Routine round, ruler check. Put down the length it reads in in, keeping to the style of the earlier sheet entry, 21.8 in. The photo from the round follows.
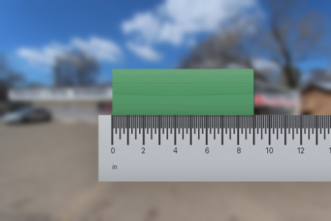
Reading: 9 in
